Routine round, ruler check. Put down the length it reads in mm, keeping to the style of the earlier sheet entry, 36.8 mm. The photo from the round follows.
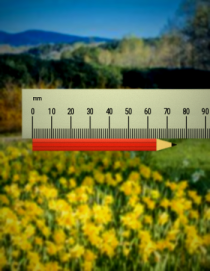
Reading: 75 mm
